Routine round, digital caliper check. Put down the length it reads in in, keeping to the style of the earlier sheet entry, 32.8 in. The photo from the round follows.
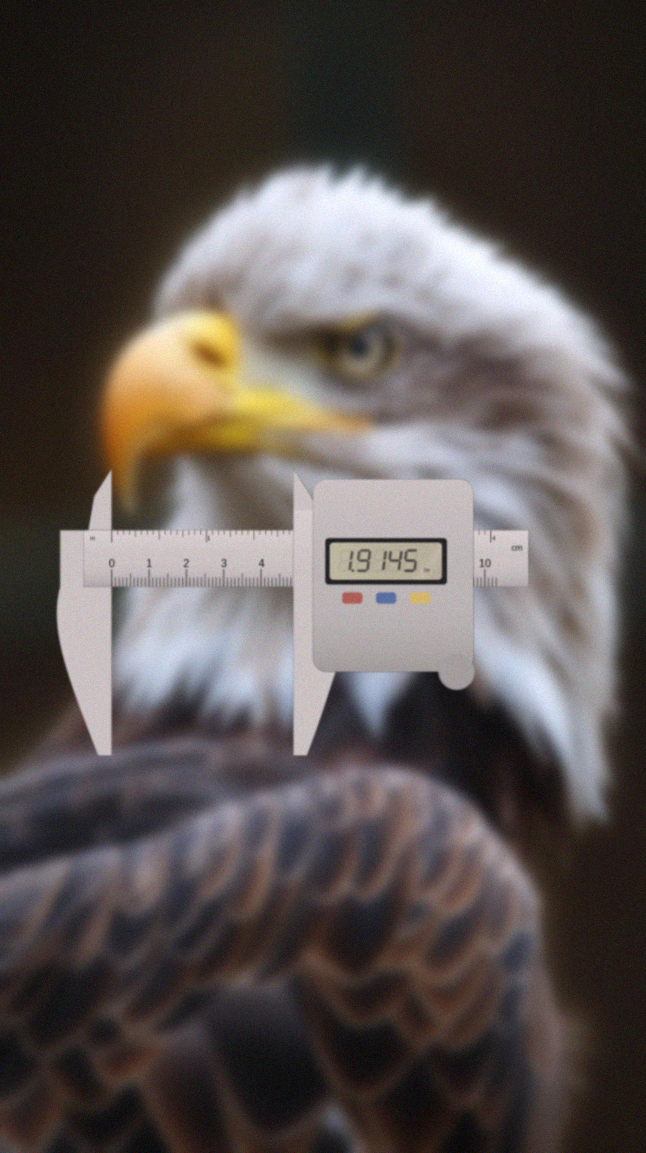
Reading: 1.9145 in
